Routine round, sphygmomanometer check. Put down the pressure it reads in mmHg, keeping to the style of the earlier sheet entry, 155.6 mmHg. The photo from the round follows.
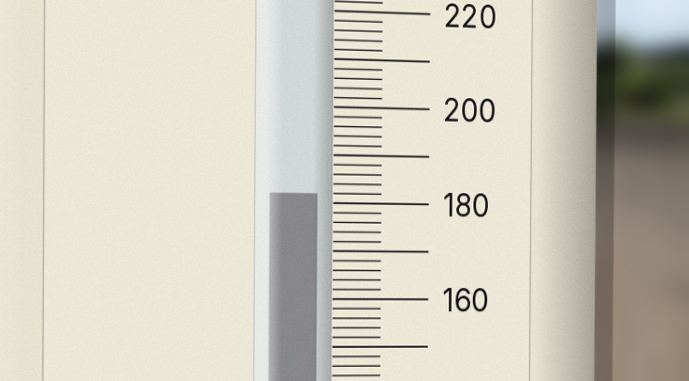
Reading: 182 mmHg
